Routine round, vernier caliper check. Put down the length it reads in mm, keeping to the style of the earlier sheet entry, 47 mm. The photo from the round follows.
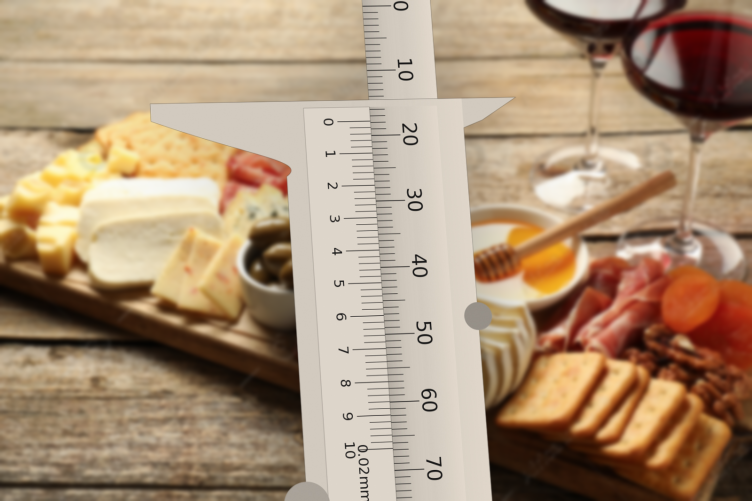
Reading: 17.8 mm
